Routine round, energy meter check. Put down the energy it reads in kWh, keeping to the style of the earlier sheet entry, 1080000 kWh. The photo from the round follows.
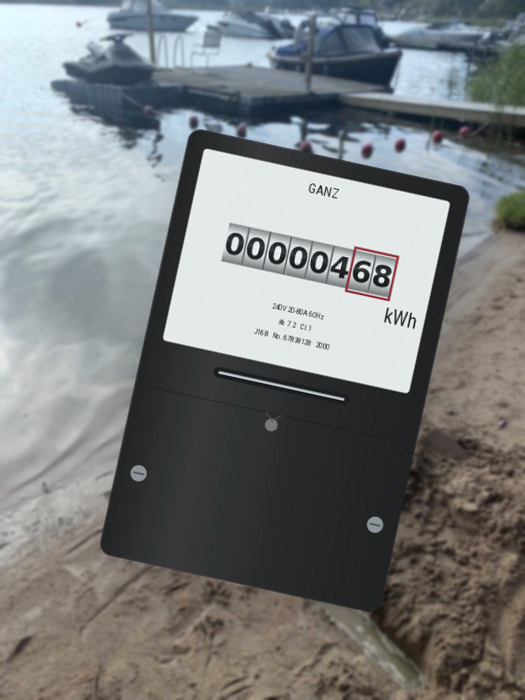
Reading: 4.68 kWh
